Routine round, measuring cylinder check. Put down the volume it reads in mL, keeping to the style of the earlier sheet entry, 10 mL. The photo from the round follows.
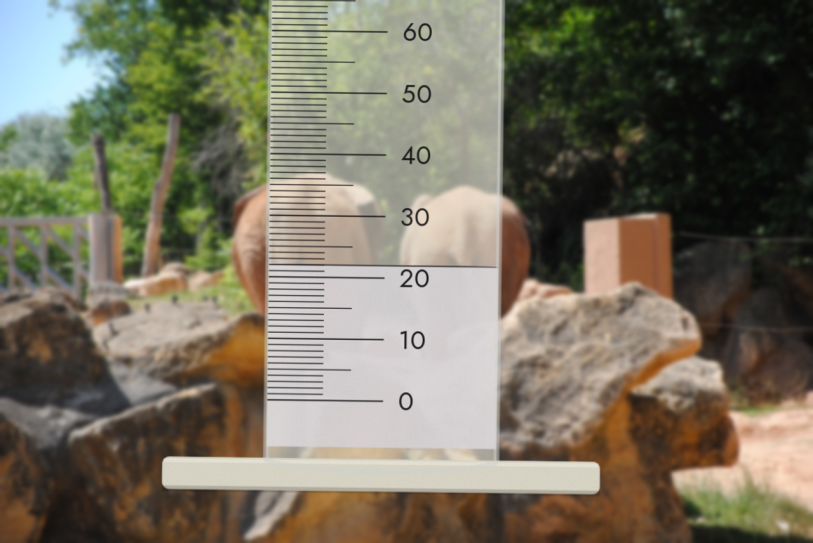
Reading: 22 mL
